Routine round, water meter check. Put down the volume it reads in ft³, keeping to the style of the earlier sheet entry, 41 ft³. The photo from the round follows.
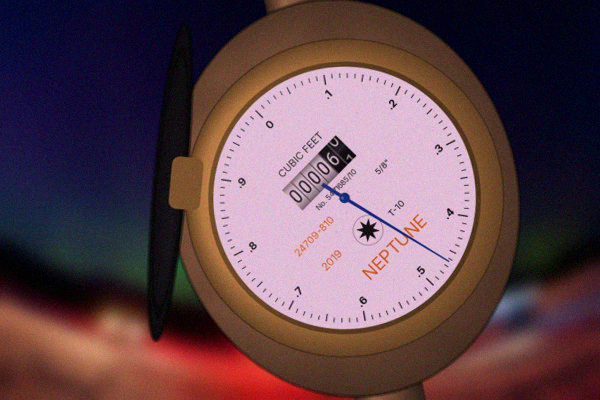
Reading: 60.46 ft³
